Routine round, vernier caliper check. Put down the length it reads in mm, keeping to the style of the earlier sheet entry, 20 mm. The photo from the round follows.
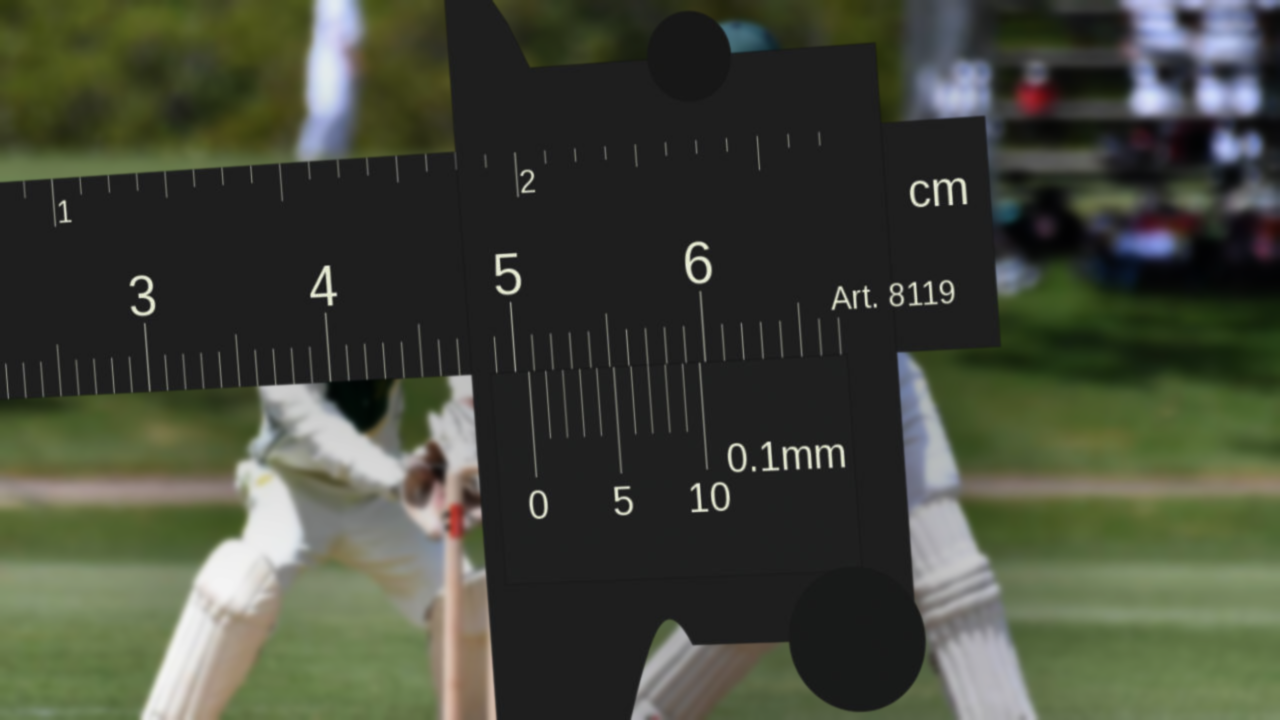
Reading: 50.7 mm
